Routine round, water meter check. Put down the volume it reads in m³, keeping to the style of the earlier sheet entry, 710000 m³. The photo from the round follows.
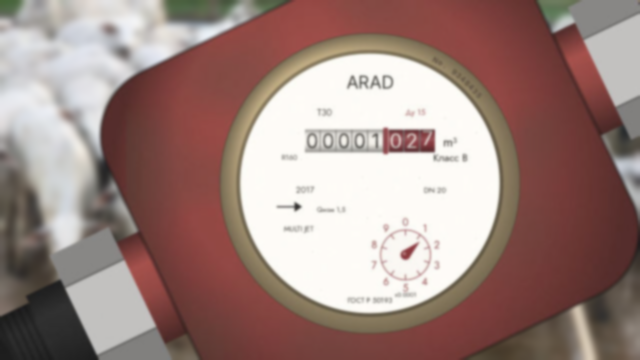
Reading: 1.0271 m³
